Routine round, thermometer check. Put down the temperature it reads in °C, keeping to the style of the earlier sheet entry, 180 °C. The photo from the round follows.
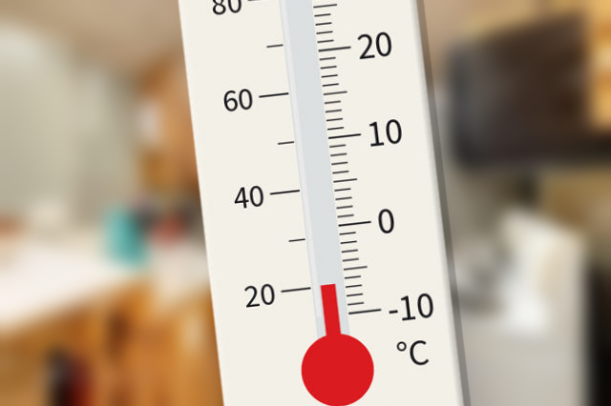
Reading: -6.5 °C
